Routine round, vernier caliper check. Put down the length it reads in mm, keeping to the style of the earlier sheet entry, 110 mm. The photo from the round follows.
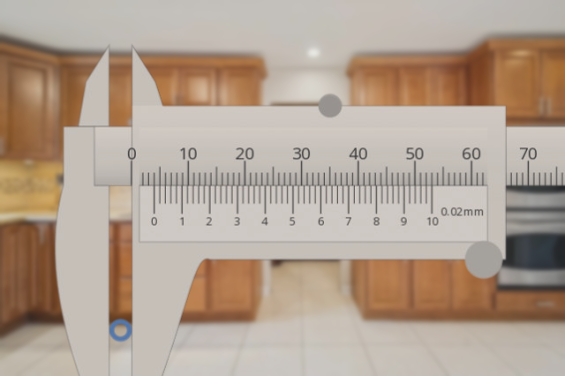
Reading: 4.0 mm
